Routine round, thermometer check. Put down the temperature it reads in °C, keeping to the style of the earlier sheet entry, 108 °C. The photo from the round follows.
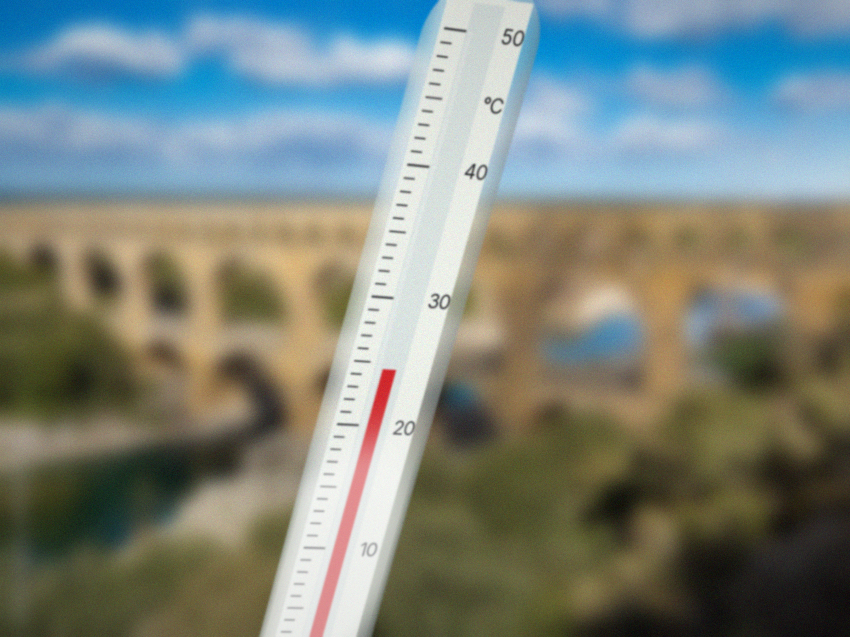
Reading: 24.5 °C
